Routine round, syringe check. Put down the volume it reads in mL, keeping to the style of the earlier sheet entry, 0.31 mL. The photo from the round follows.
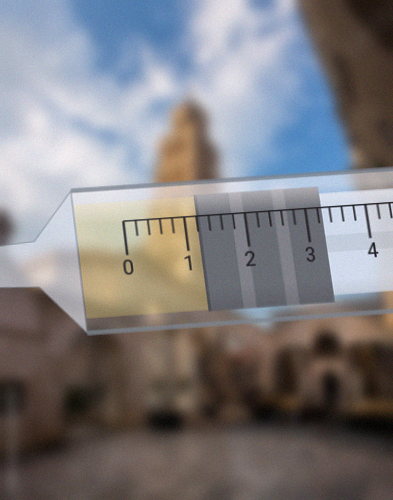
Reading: 1.2 mL
